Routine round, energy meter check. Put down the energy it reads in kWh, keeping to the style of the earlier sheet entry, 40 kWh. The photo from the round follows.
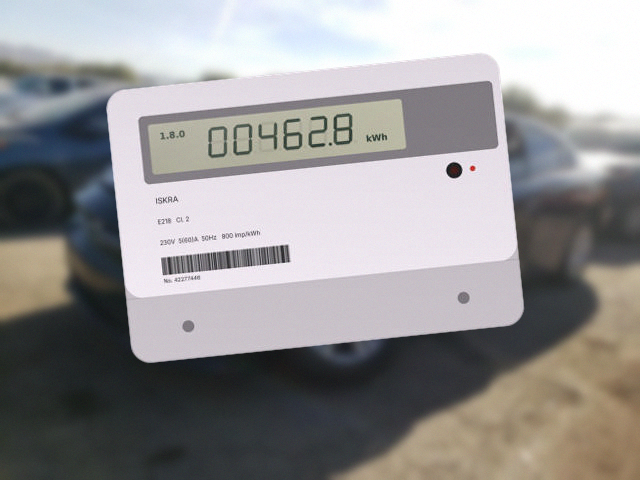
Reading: 462.8 kWh
